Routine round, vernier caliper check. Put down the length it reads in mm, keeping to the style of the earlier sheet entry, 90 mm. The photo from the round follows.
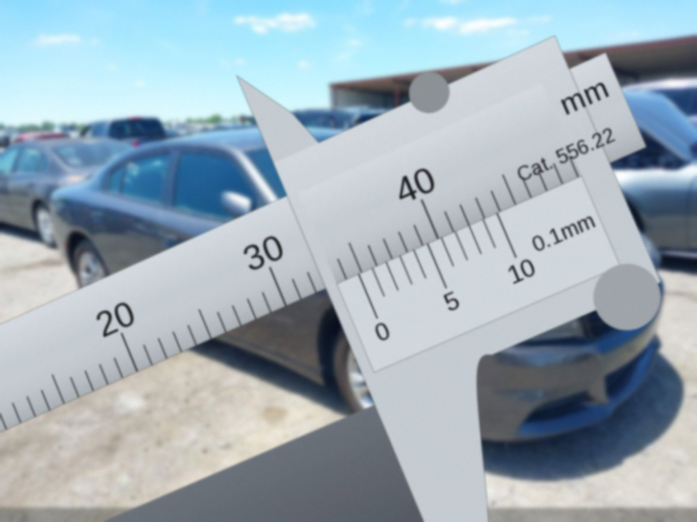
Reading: 34.8 mm
